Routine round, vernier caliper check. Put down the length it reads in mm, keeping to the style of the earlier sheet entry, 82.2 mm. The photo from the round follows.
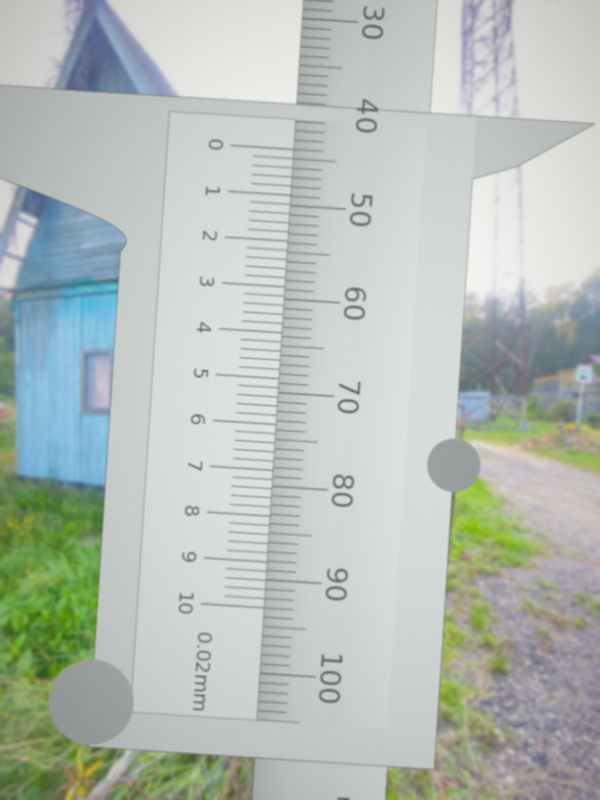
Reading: 44.0 mm
